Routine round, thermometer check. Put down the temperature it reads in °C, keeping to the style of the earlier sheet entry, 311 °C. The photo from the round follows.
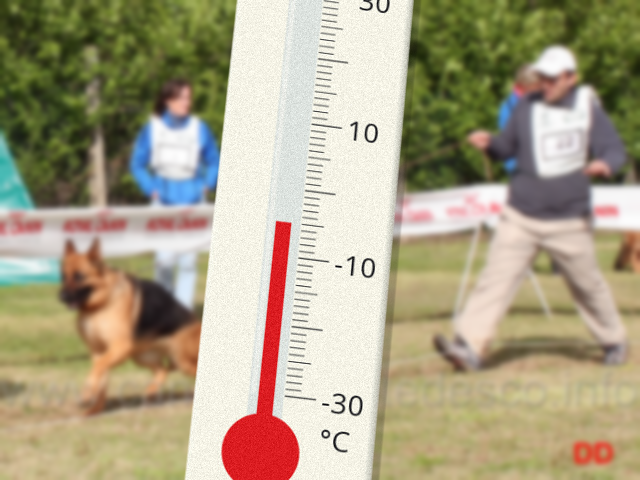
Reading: -5 °C
